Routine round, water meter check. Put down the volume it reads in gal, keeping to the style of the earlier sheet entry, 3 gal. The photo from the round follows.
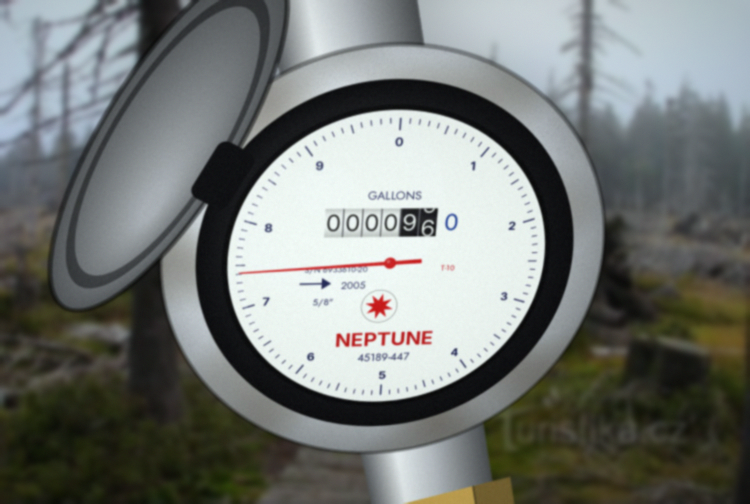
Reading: 957.4 gal
